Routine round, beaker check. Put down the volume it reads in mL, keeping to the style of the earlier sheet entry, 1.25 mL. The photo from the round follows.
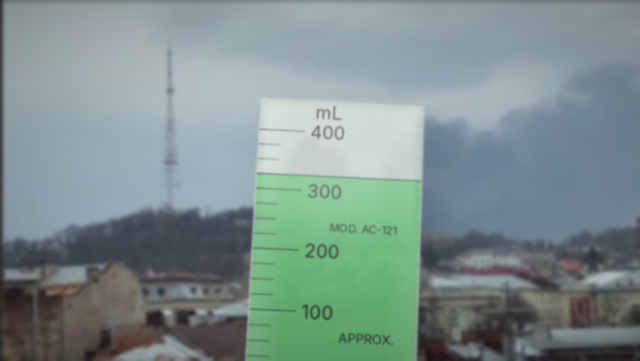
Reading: 325 mL
